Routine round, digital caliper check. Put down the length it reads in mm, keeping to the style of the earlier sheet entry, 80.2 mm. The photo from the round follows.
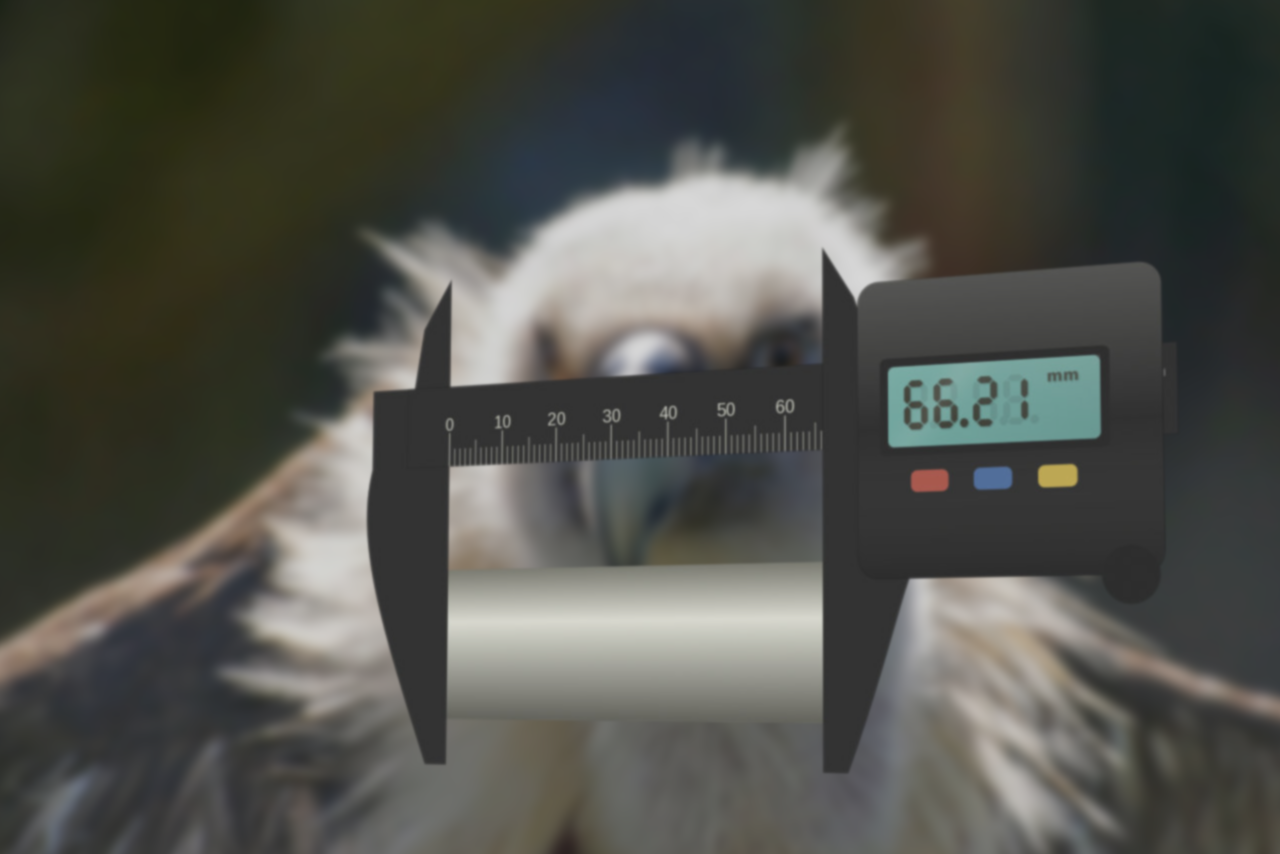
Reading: 66.21 mm
